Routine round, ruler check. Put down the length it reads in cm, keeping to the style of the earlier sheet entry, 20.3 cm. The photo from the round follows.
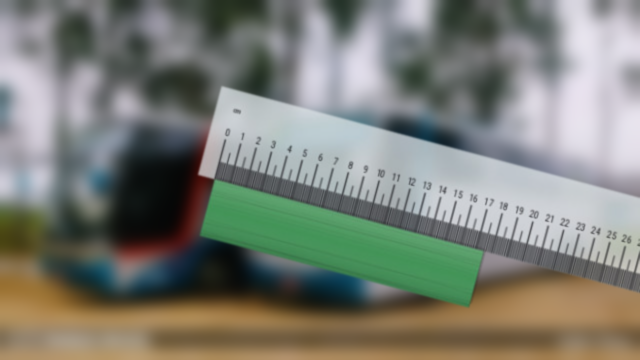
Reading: 17.5 cm
